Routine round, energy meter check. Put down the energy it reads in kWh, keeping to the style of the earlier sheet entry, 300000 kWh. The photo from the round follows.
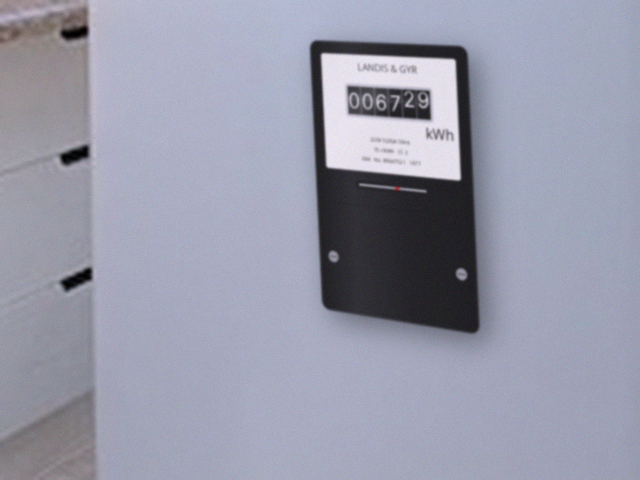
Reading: 6729 kWh
